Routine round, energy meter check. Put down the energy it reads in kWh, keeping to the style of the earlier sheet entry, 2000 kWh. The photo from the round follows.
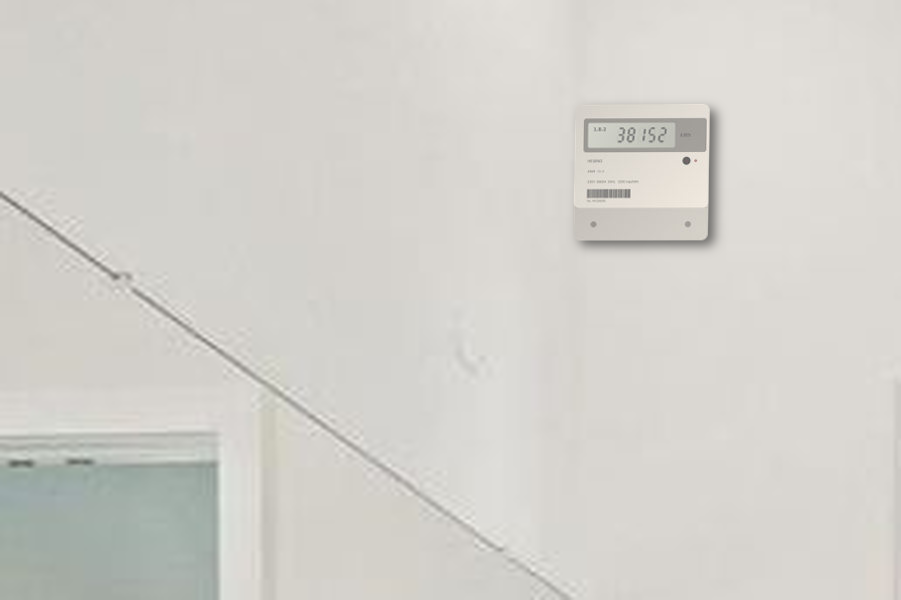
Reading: 38152 kWh
